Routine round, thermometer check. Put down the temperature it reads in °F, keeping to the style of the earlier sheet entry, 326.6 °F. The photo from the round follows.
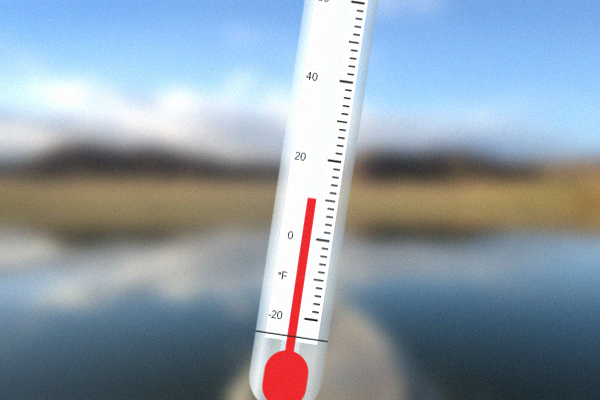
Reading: 10 °F
